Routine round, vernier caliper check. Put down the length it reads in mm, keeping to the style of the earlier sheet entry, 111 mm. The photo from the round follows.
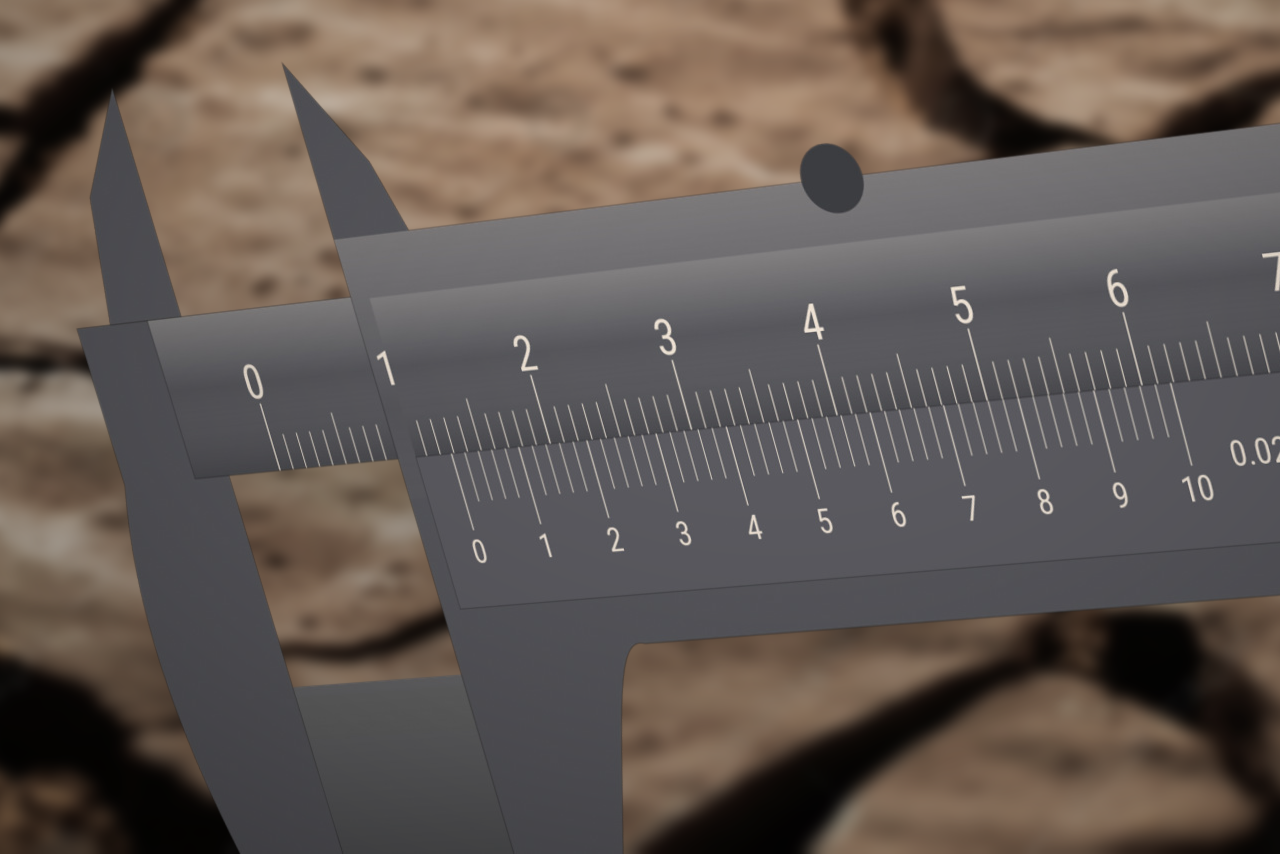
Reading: 12.8 mm
